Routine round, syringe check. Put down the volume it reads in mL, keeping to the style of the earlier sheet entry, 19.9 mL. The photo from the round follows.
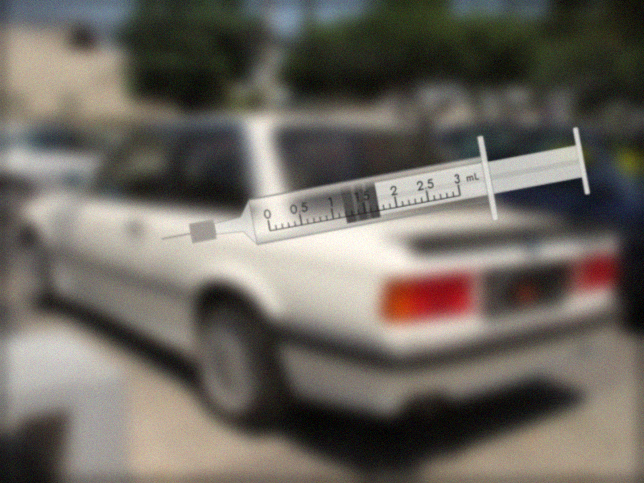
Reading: 1.2 mL
